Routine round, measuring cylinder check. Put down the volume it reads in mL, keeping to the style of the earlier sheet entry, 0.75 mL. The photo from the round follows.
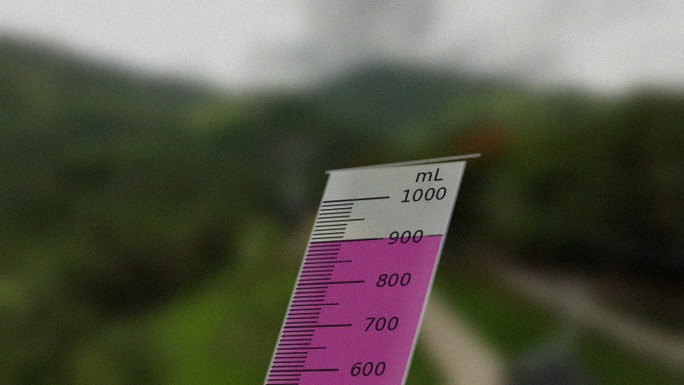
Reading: 900 mL
